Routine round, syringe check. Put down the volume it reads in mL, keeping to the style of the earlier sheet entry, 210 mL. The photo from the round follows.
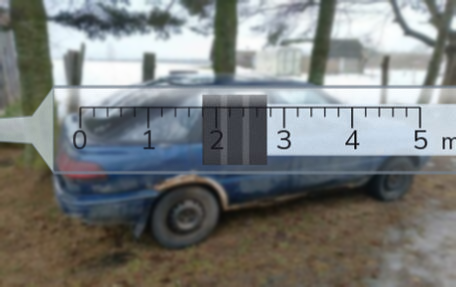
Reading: 1.8 mL
